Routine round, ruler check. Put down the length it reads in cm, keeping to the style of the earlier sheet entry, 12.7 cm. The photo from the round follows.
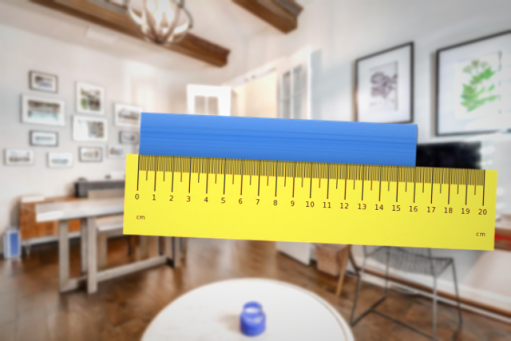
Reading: 16 cm
